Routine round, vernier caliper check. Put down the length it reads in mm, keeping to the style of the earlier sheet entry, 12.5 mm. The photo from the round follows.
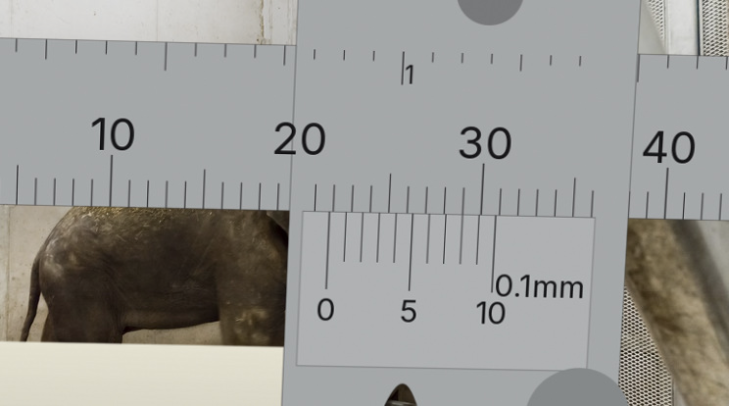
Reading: 21.8 mm
